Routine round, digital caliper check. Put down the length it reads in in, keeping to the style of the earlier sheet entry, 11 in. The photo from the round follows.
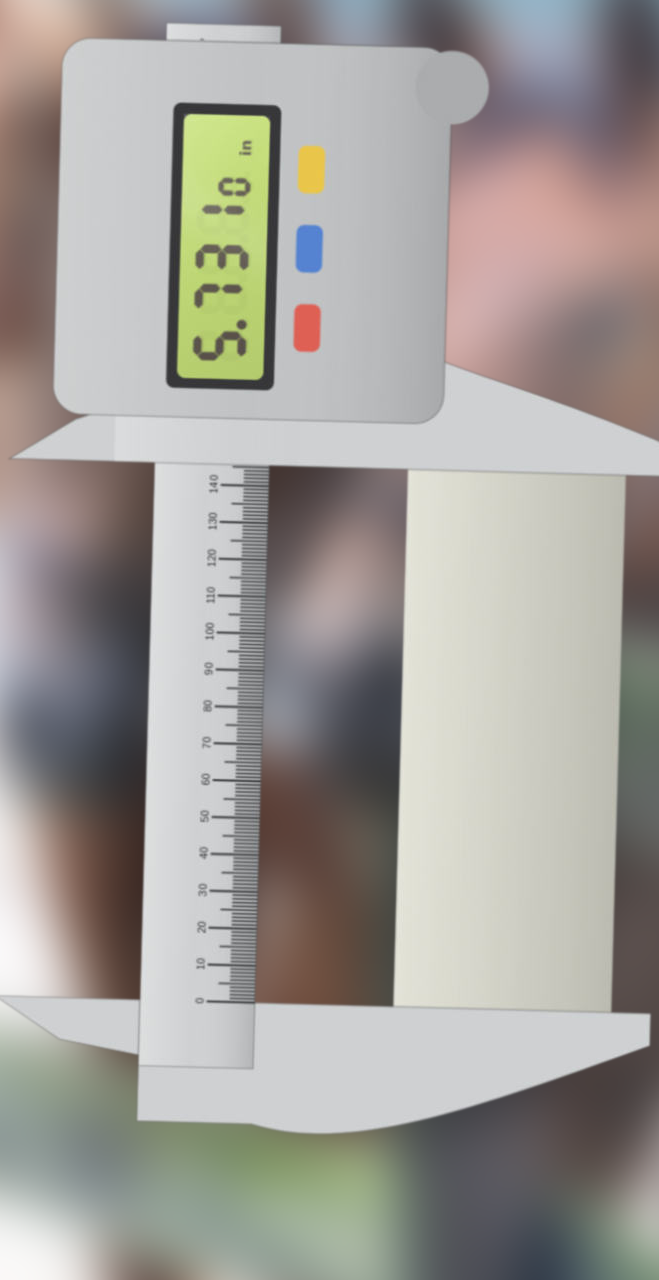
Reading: 5.7310 in
